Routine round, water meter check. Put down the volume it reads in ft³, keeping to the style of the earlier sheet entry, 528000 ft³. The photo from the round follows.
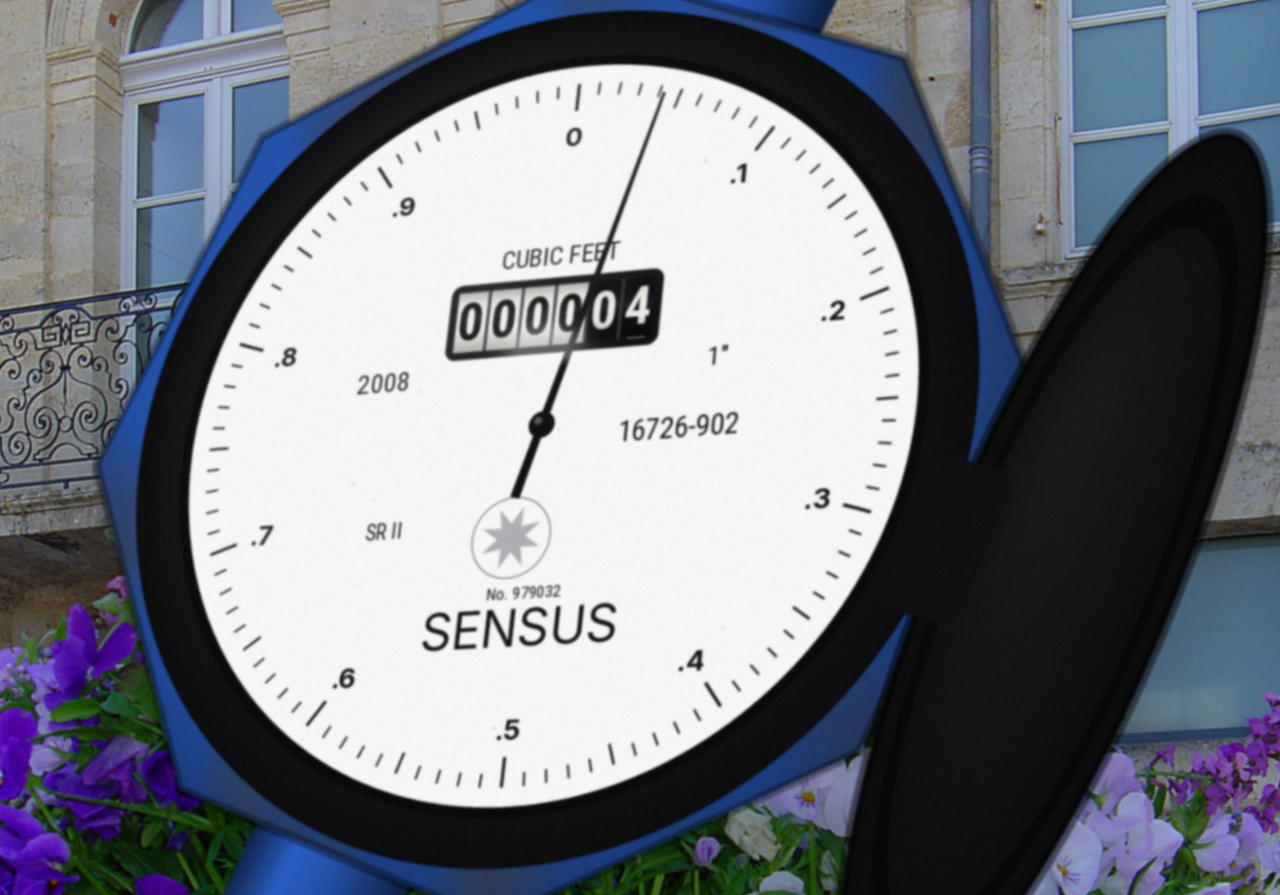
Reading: 4.04 ft³
